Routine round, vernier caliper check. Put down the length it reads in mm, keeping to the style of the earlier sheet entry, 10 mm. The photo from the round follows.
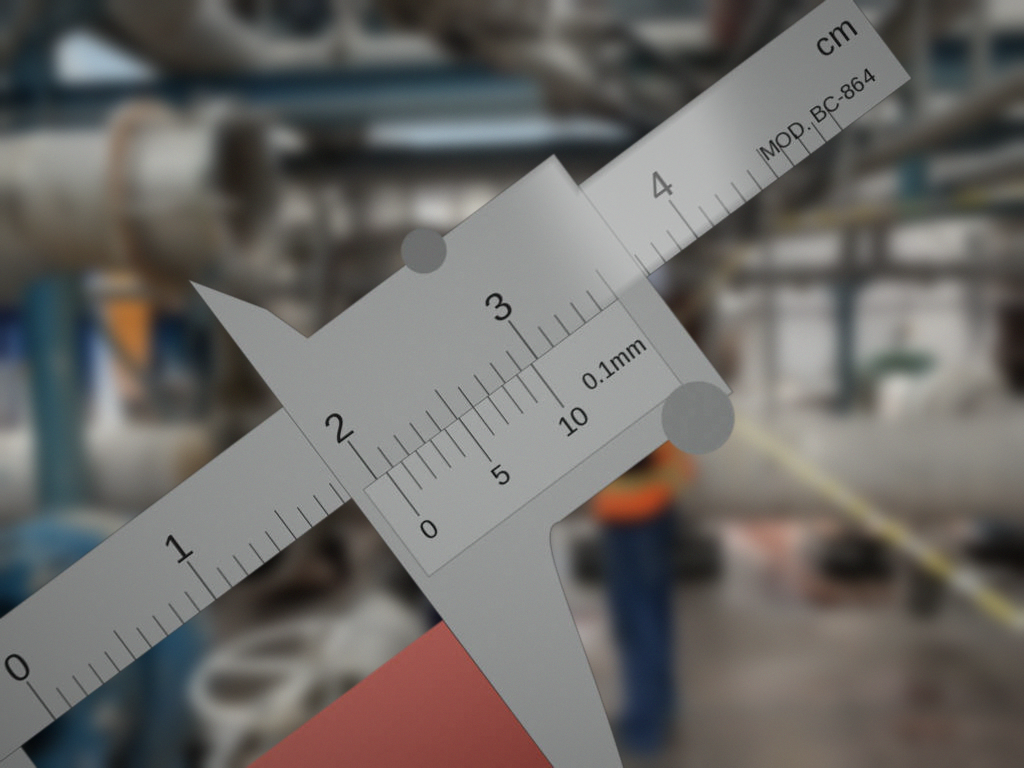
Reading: 20.6 mm
